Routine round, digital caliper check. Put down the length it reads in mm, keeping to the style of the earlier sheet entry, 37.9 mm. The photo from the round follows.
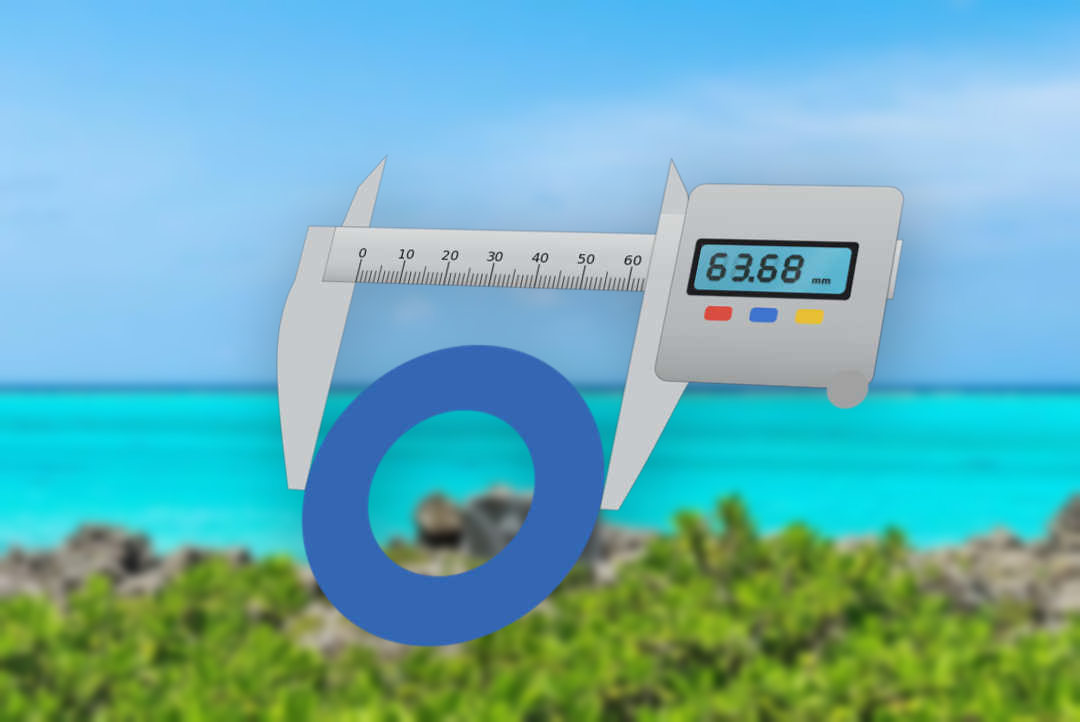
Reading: 63.68 mm
